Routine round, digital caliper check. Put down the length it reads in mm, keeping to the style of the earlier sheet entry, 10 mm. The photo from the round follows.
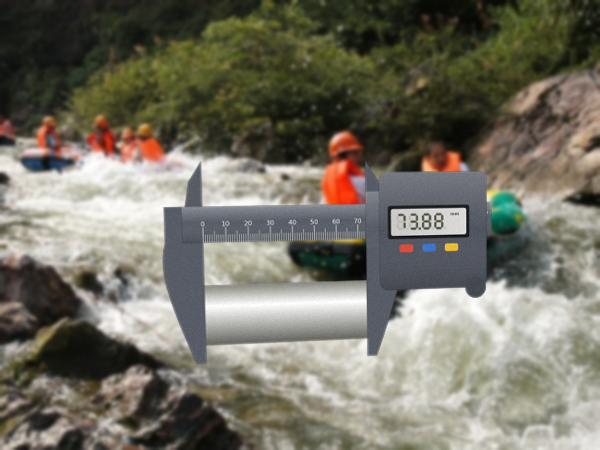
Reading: 73.88 mm
